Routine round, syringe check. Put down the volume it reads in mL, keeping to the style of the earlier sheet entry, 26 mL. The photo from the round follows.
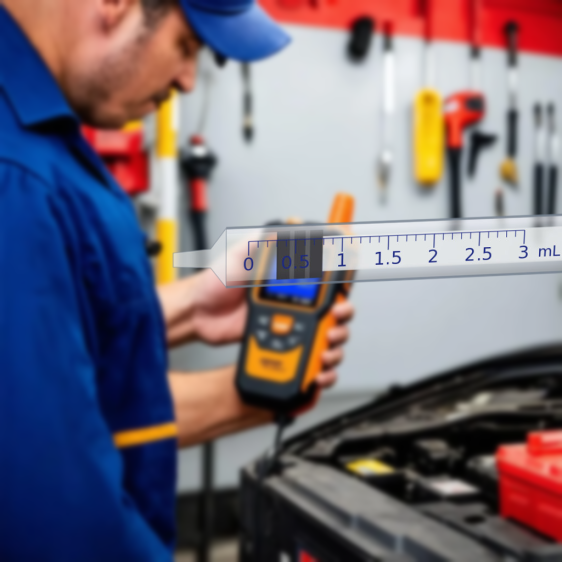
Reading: 0.3 mL
